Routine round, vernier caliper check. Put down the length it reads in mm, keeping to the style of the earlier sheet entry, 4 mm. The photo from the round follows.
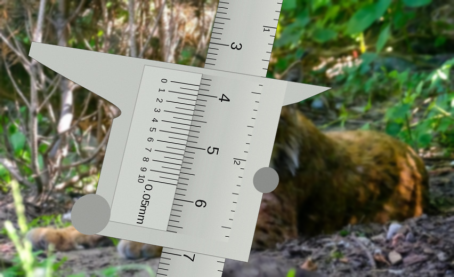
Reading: 38.4 mm
